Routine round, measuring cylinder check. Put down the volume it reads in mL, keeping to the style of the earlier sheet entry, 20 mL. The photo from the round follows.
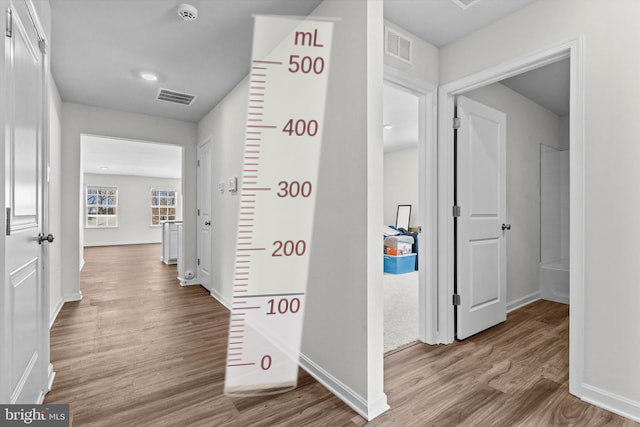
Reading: 120 mL
